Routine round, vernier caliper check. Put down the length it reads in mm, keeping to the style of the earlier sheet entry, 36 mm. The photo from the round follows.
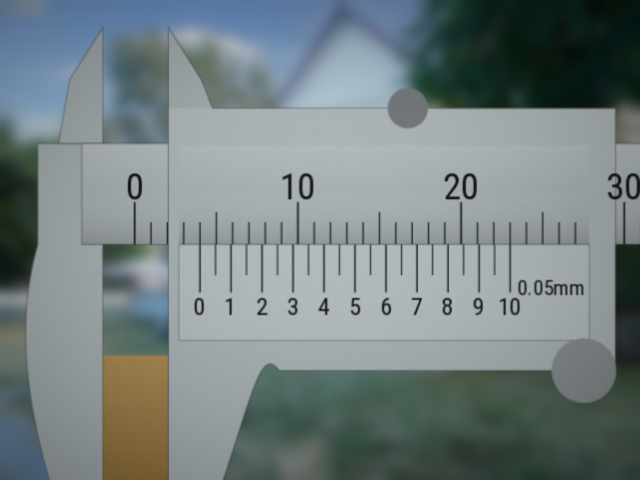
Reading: 4.0 mm
